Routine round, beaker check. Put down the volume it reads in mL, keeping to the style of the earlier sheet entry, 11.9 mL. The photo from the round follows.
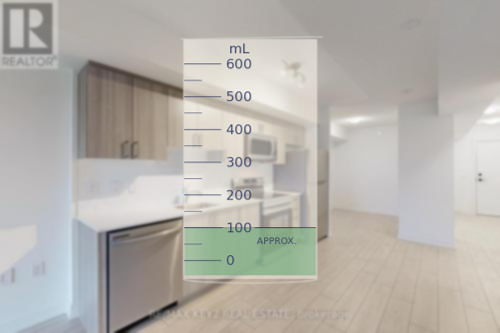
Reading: 100 mL
